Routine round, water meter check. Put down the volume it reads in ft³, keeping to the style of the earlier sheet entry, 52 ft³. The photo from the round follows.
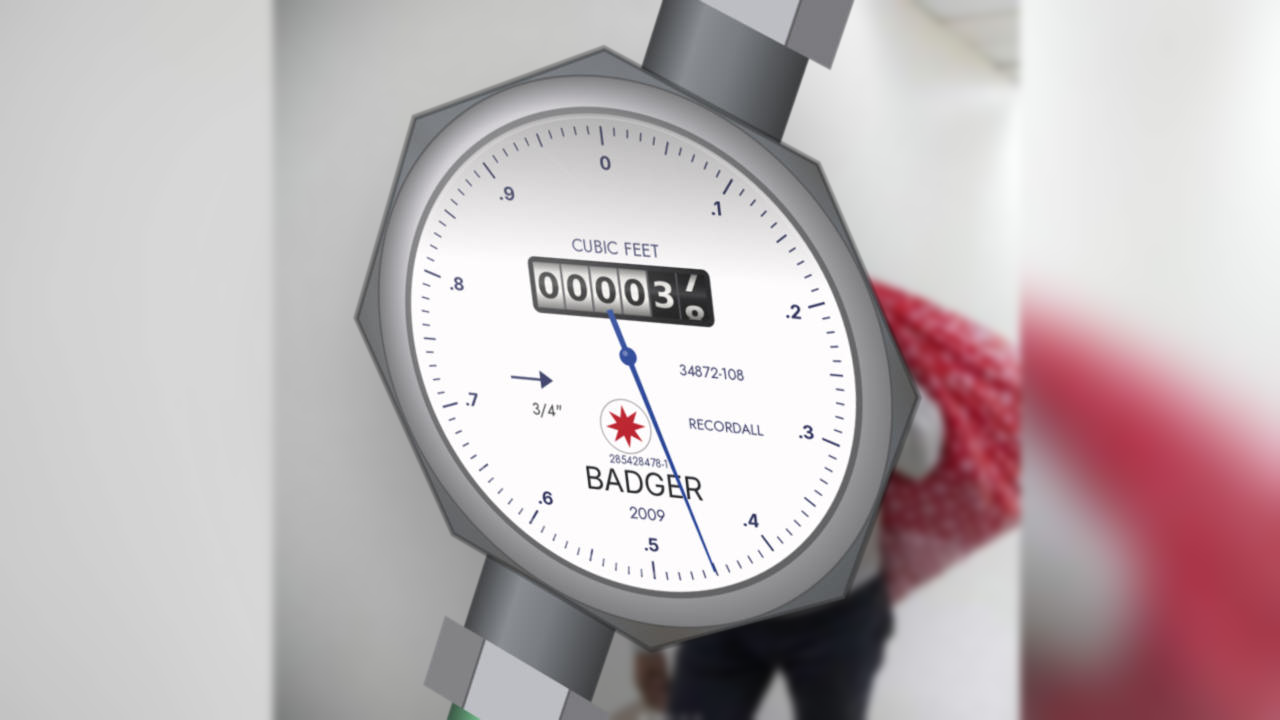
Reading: 37.45 ft³
